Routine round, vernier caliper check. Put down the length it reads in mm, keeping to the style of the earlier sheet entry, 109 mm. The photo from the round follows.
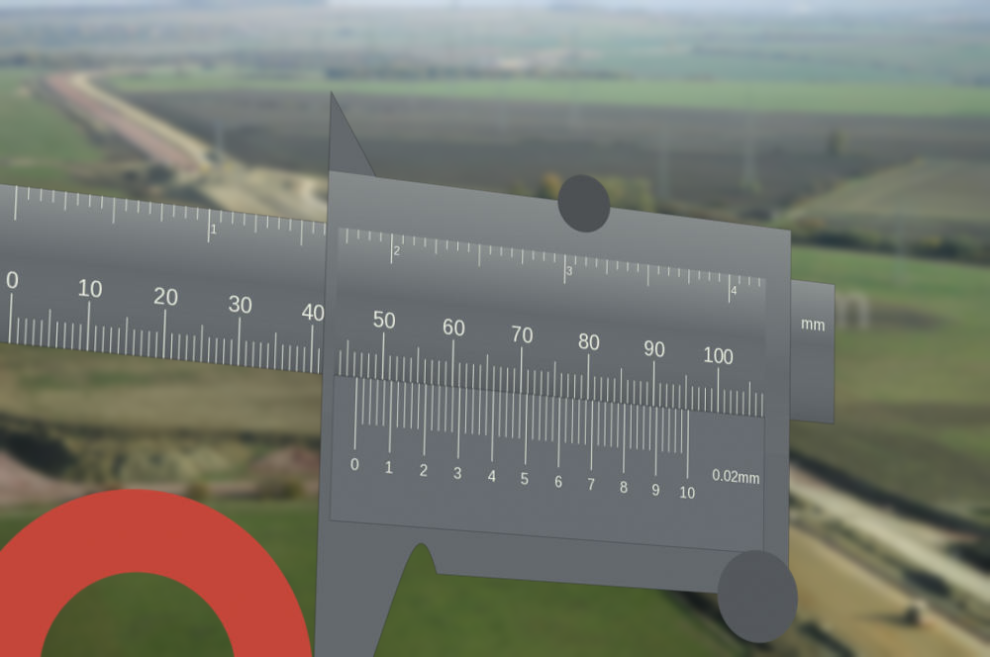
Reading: 46.4 mm
